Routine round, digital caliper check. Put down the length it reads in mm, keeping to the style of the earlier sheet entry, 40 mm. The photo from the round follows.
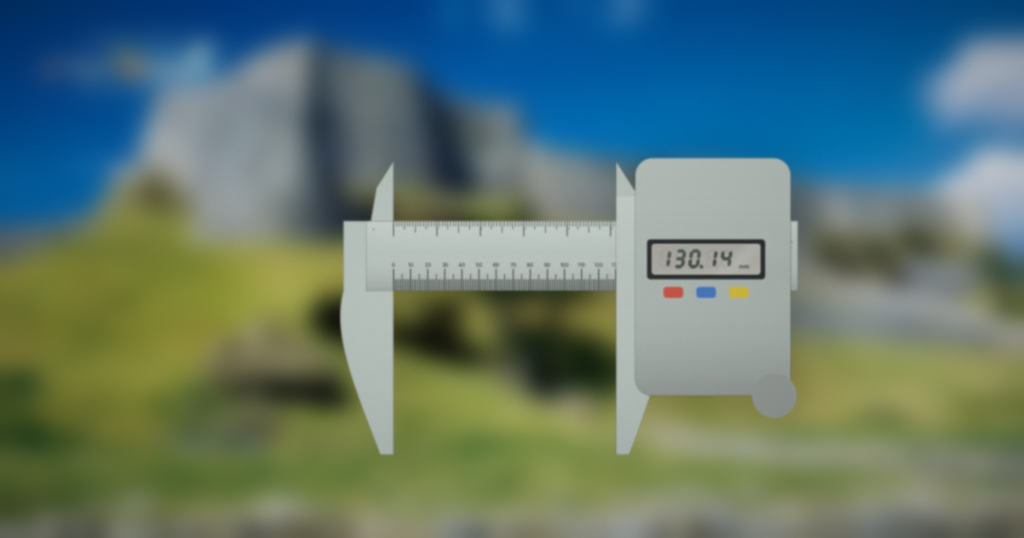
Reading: 130.14 mm
